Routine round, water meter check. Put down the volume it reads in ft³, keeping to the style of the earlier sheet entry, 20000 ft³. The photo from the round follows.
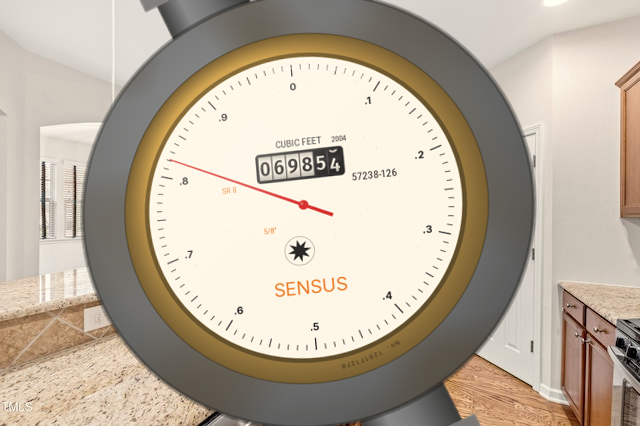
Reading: 69853.82 ft³
